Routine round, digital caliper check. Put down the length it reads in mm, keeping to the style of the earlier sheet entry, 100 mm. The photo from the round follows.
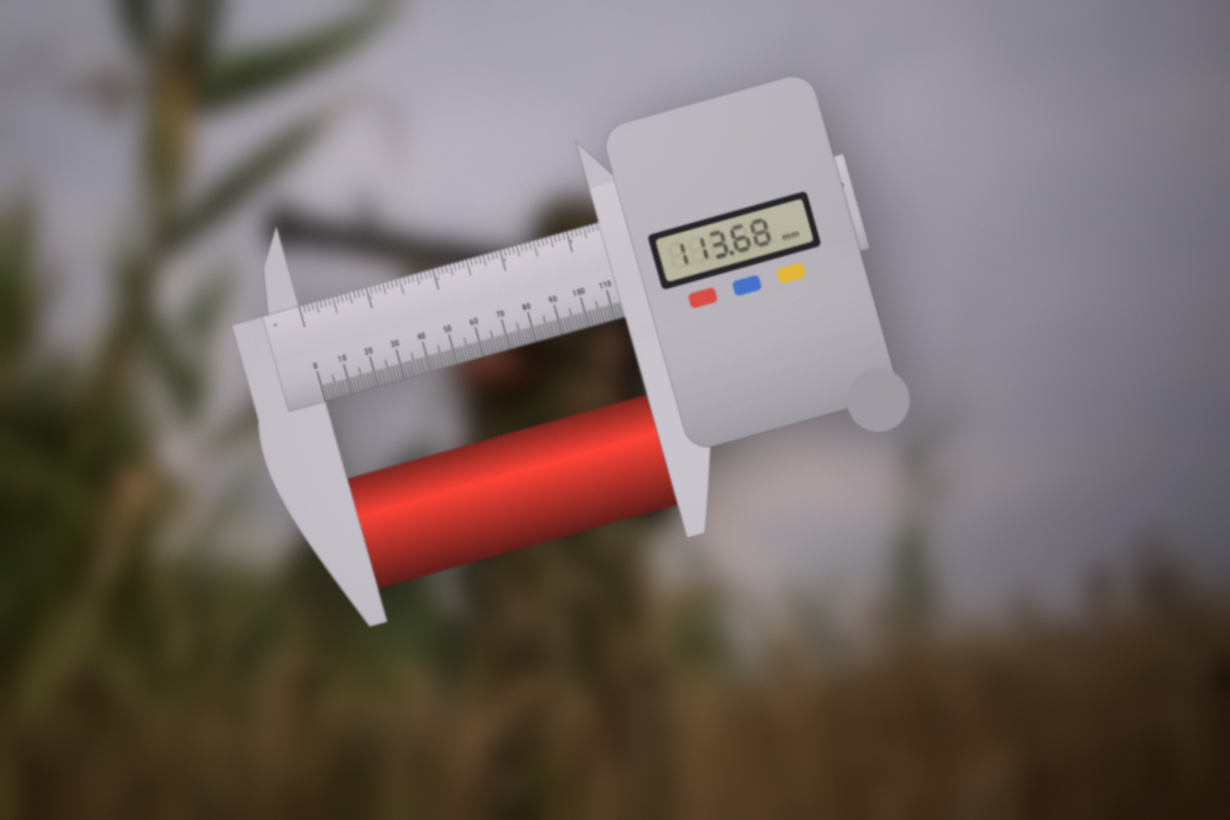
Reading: 113.68 mm
